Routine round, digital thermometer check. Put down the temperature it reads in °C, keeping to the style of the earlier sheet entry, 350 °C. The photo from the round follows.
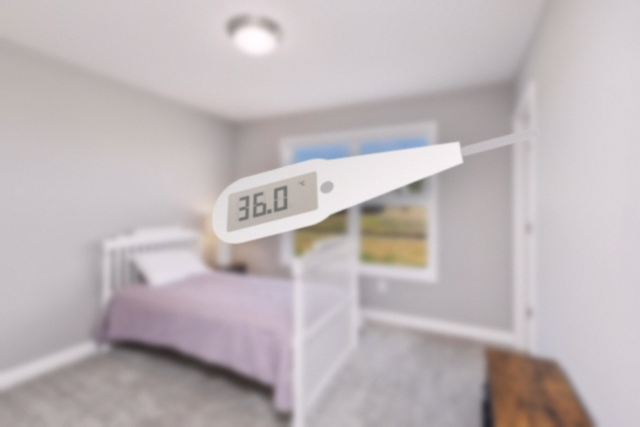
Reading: 36.0 °C
